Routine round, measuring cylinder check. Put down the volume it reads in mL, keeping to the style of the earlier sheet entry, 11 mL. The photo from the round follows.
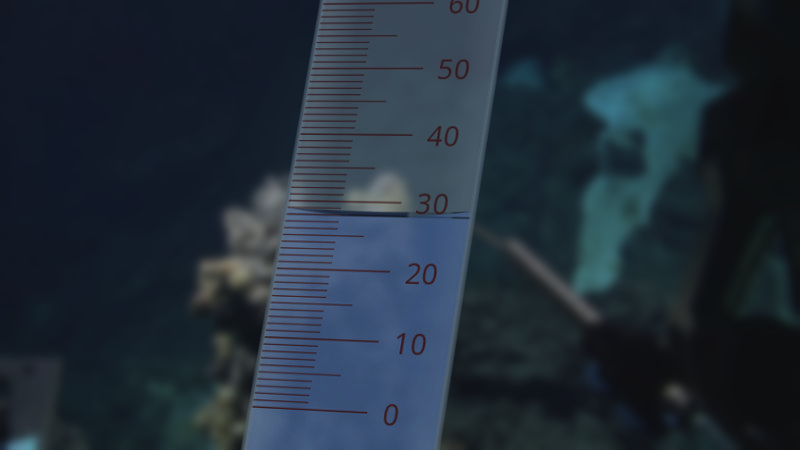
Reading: 28 mL
